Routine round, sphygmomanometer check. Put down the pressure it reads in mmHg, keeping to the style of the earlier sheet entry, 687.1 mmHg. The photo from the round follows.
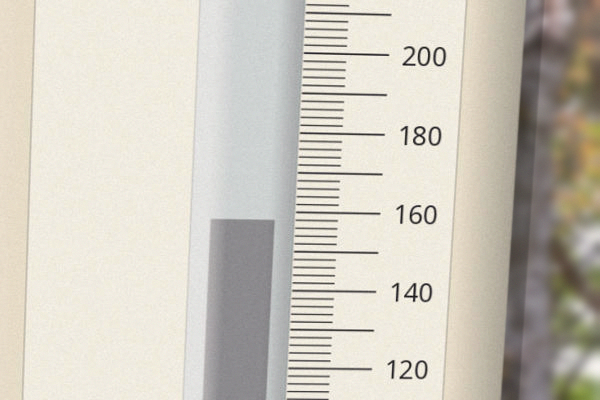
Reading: 158 mmHg
